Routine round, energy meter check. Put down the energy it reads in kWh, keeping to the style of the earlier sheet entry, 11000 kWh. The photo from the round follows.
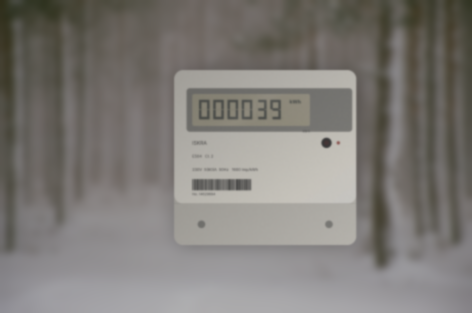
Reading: 39 kWh
